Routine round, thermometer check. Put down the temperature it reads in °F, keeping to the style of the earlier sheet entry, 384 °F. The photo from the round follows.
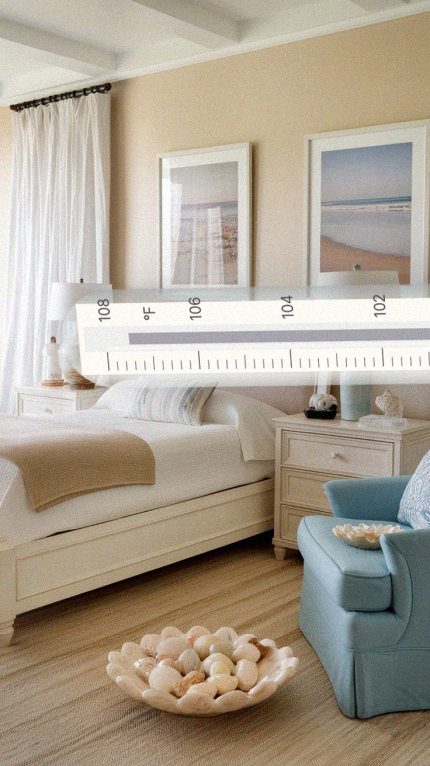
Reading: 107.5 °F
